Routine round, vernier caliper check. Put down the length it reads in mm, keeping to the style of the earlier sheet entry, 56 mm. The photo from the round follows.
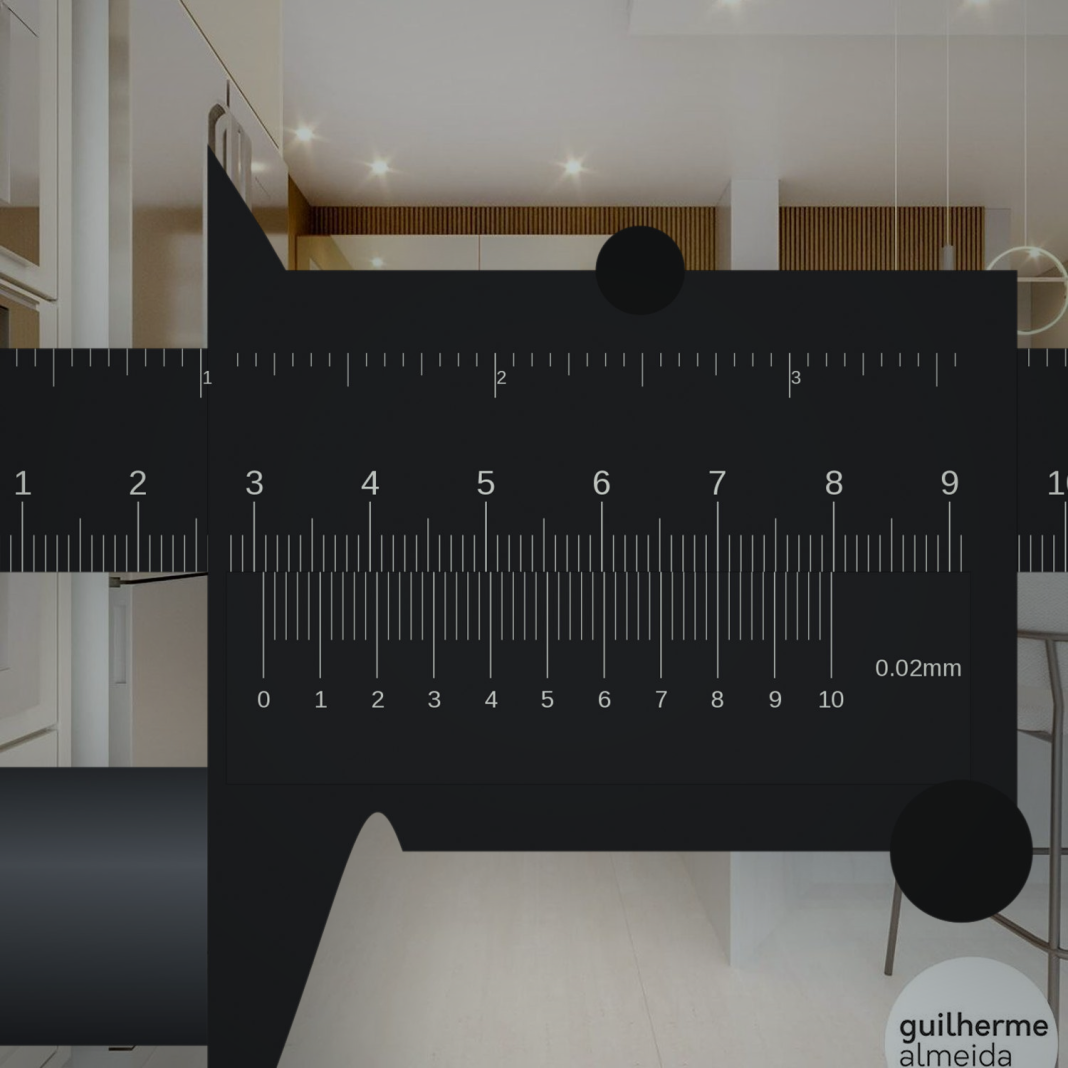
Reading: 30.8 mm
